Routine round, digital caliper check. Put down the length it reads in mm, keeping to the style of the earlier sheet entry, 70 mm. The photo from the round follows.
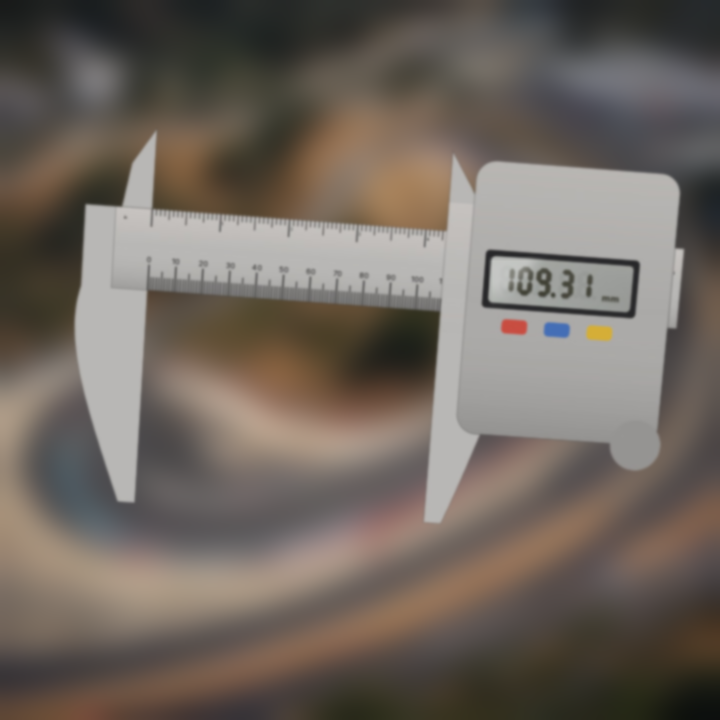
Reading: 109.31 mm
